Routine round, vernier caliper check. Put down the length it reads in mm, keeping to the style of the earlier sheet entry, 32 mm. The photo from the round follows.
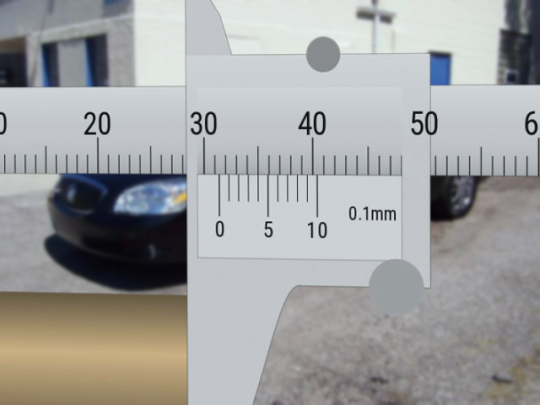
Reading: 31.4 mm
